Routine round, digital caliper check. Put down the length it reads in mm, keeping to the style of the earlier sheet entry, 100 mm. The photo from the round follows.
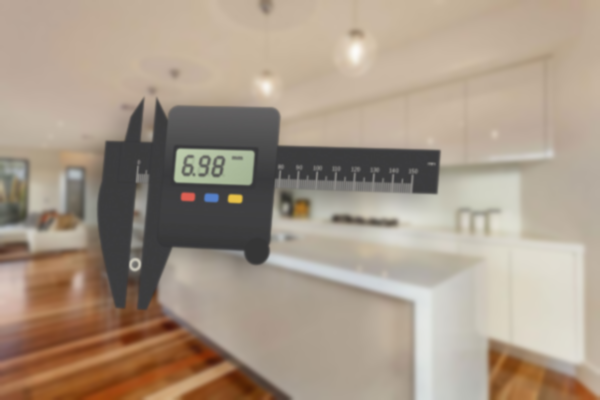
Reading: 6.98 mm
